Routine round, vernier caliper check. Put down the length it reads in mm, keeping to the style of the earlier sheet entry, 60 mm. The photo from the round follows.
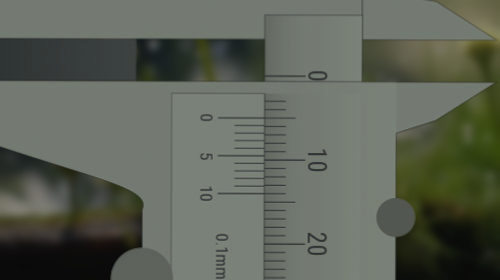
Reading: 5.0 mm
